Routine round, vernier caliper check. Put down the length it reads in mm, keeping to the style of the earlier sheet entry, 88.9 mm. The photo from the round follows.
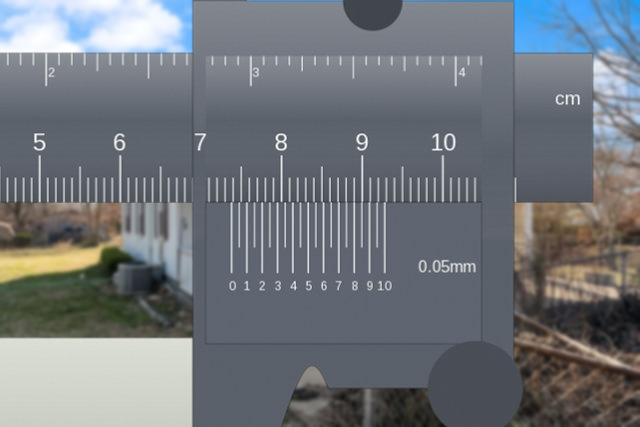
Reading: 73.8 mm
